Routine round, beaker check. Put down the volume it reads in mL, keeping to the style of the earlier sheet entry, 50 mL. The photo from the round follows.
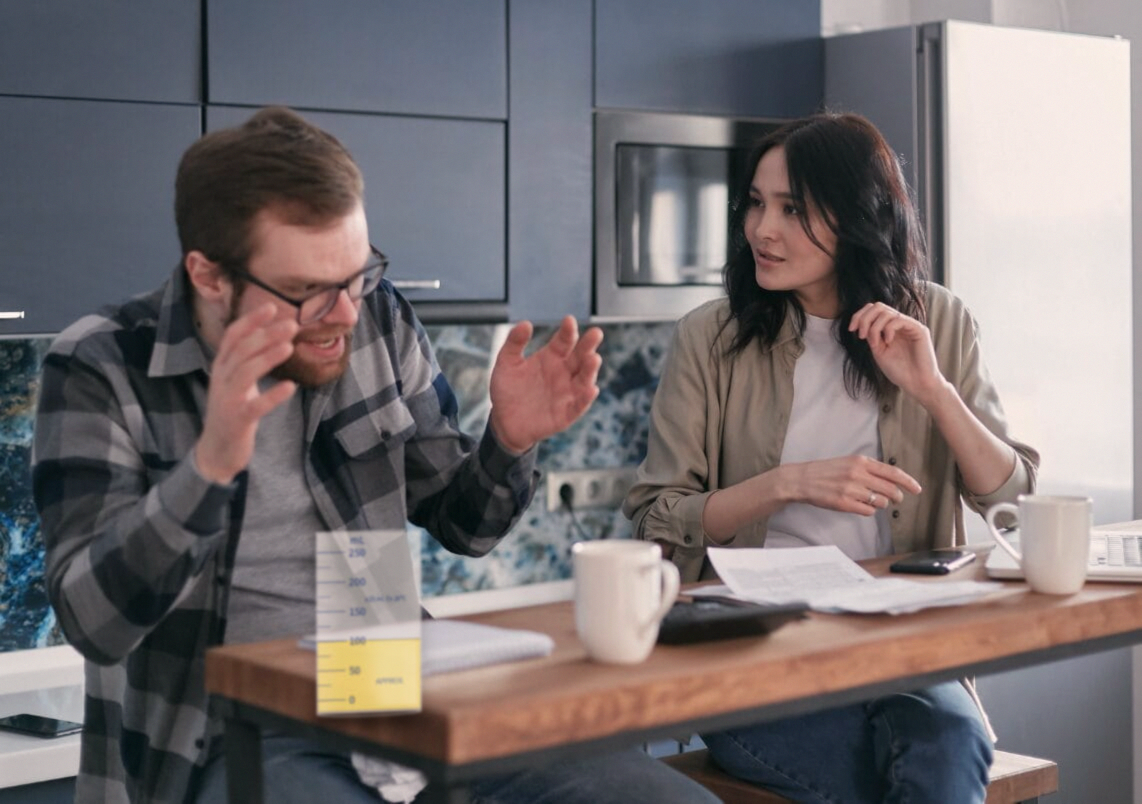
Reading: 100 mL
